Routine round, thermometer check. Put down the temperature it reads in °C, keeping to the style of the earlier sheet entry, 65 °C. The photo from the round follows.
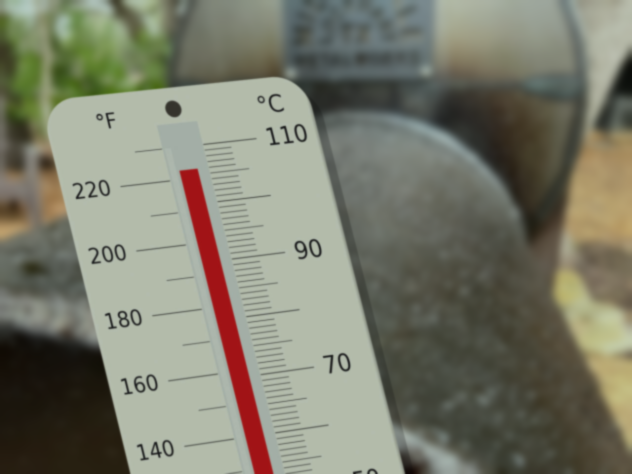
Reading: 106 °C
